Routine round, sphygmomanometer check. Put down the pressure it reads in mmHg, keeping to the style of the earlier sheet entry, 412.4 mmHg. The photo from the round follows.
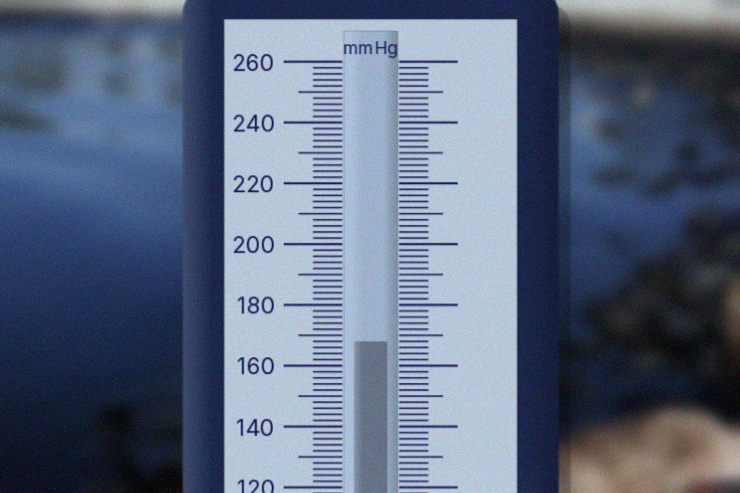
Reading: 168 mmHg
